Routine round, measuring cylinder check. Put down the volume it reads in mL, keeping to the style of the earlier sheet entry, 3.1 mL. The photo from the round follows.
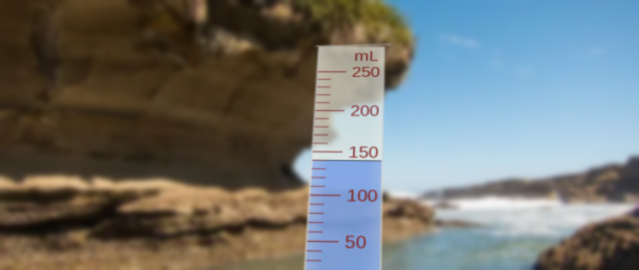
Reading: 140 mL
